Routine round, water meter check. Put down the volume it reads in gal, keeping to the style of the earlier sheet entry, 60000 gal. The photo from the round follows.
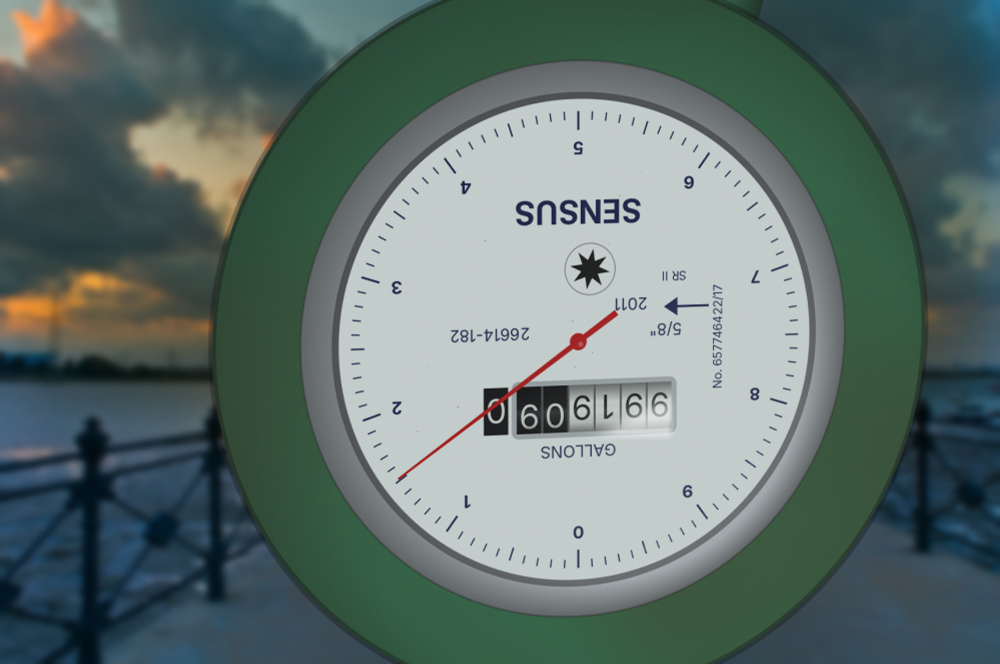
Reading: 9919091.5 gal
